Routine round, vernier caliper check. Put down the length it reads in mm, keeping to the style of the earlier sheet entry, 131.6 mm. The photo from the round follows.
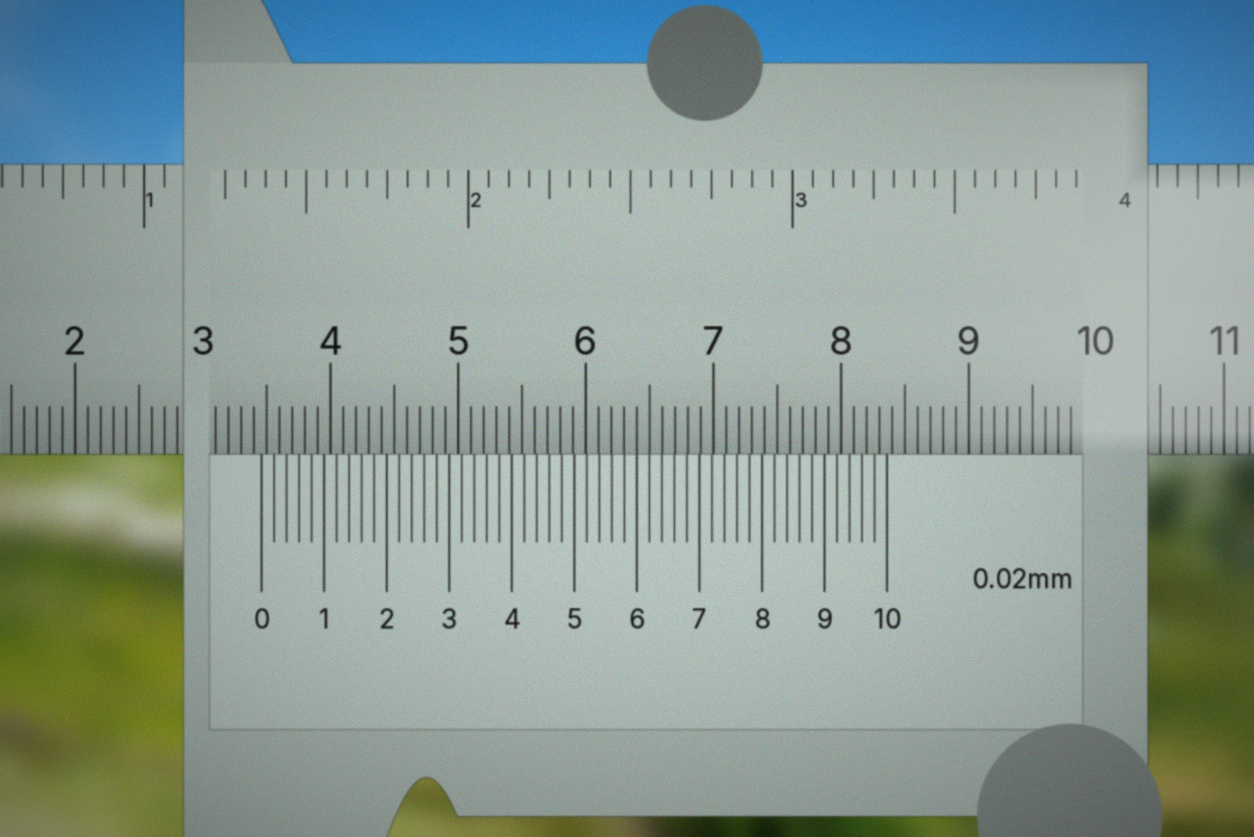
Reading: 34.6 mm
